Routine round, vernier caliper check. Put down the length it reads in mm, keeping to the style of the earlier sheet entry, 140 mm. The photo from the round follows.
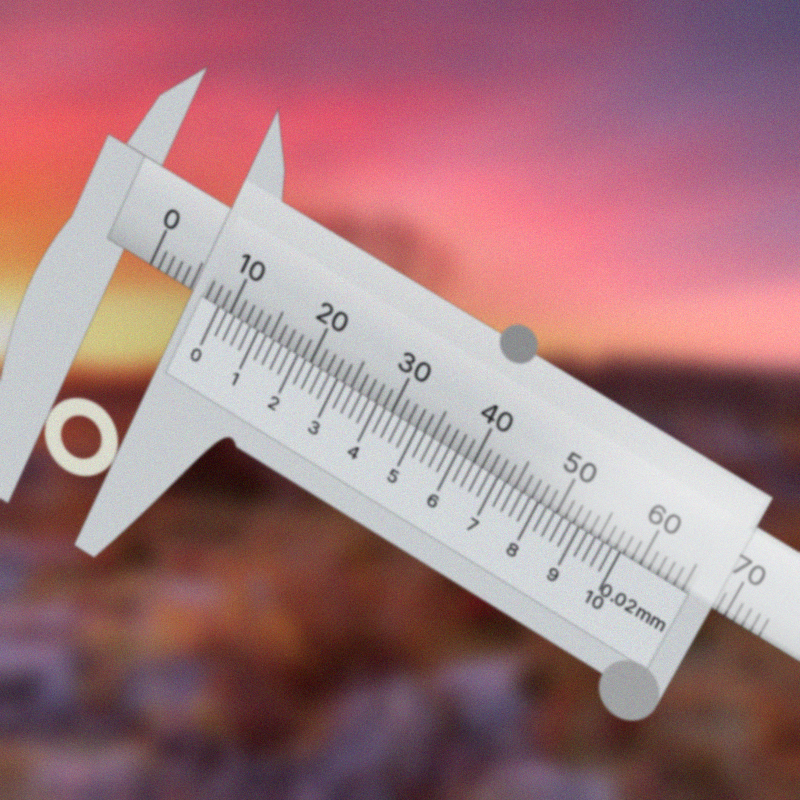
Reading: 8.6 mm
